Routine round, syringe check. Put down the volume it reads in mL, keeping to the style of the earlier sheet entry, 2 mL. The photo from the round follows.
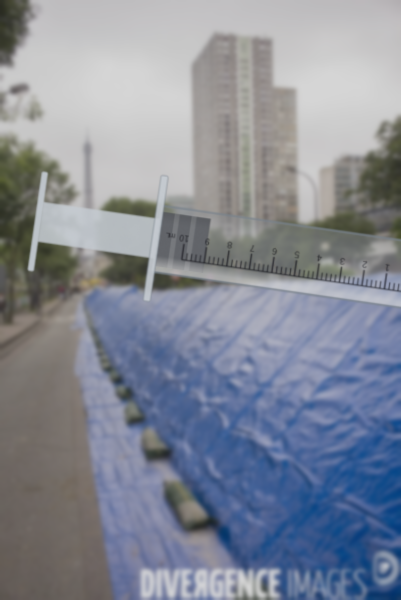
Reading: 9 mL
